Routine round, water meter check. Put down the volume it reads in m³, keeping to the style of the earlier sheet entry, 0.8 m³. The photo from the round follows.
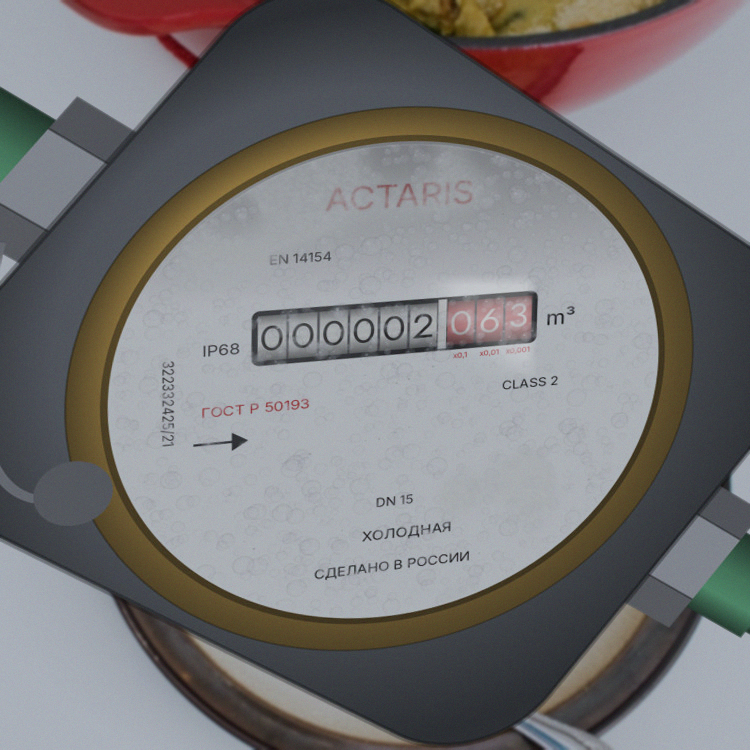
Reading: 2.063 m³
